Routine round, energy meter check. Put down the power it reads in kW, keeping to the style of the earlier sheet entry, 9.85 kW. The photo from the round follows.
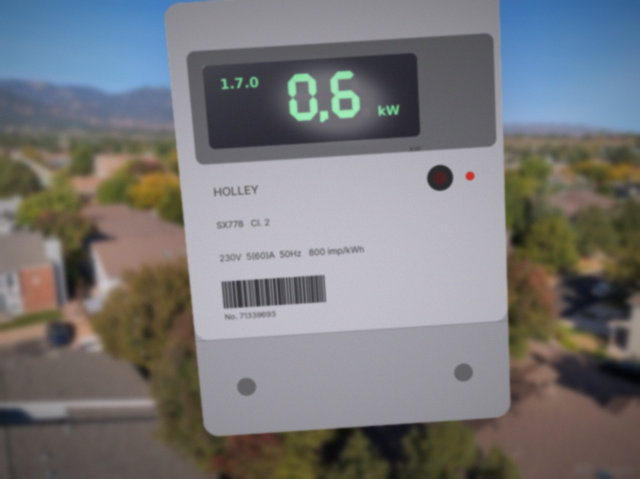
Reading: 0.6 kW
